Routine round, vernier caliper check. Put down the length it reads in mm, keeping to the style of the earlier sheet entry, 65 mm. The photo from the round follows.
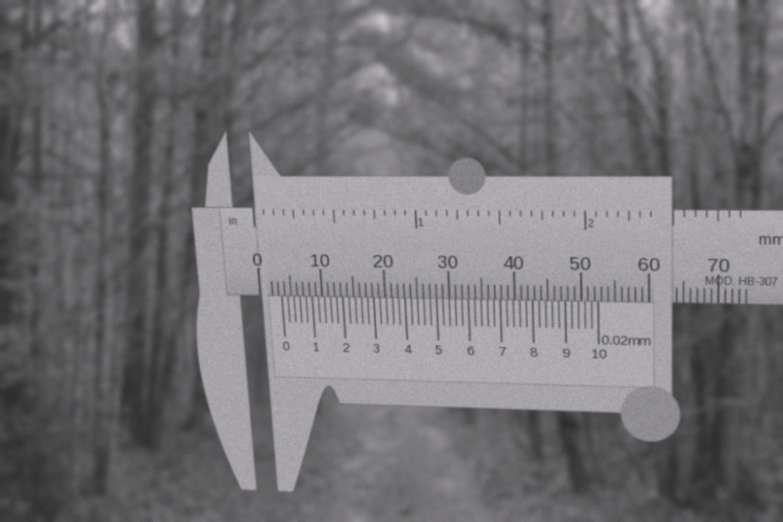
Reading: 3.5 mm
